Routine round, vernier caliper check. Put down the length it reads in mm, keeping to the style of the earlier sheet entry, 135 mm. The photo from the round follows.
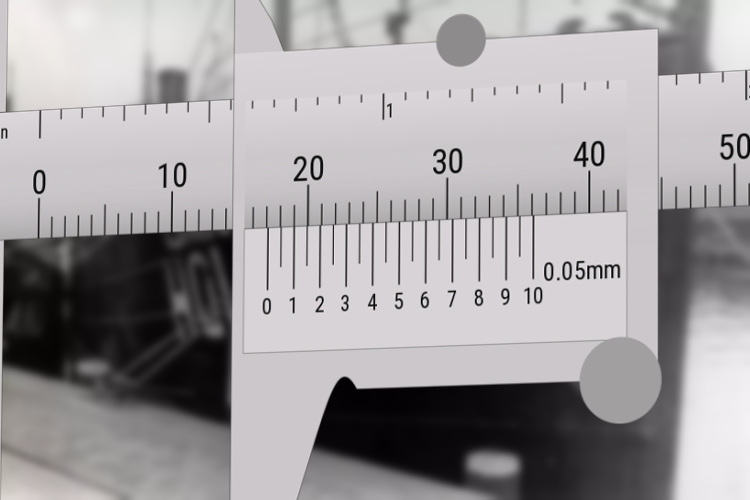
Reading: 17.1 mm
